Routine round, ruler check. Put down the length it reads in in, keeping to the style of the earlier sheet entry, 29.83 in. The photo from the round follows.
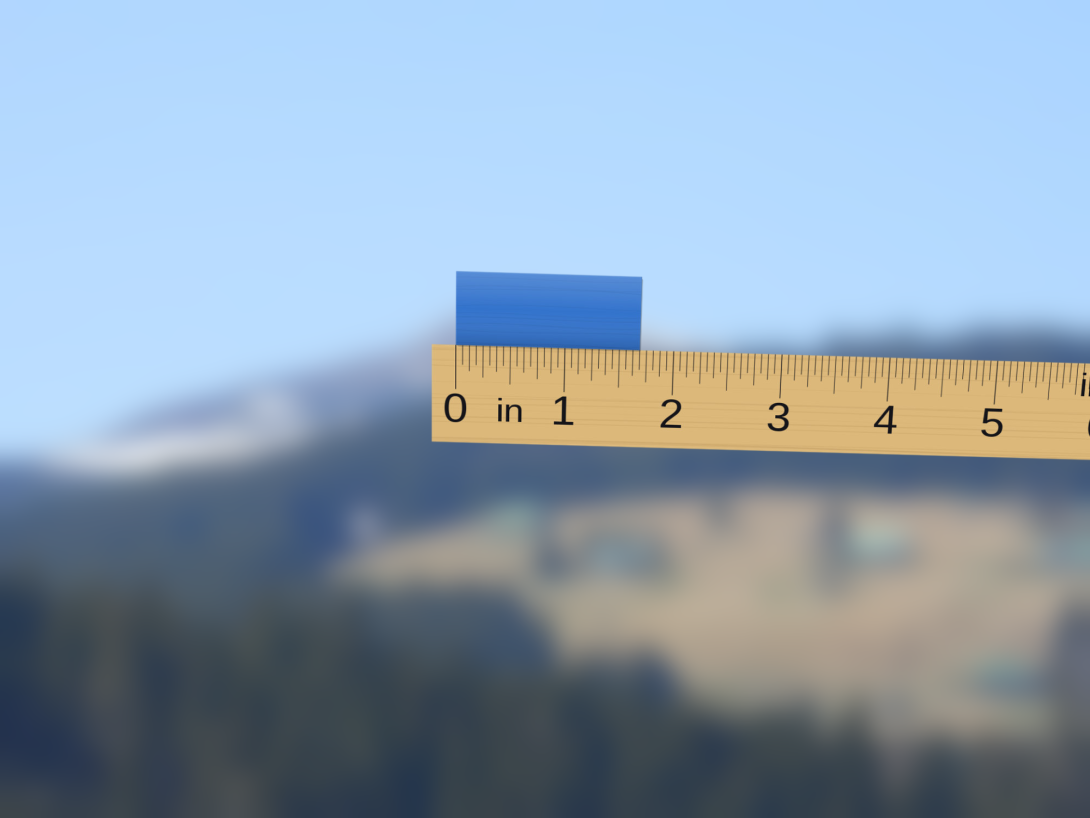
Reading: 1.6875 in
